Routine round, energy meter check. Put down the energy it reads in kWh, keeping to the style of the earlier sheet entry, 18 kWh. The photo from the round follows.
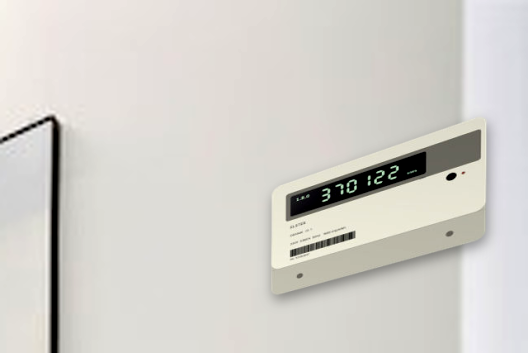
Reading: 370122 kWh
